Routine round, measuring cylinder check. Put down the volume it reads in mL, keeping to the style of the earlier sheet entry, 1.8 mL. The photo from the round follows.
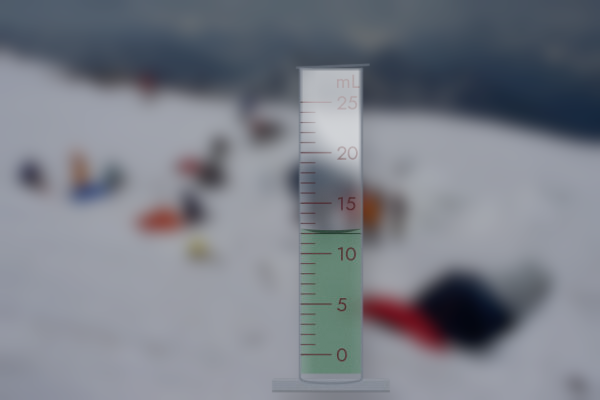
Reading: 12 mL
